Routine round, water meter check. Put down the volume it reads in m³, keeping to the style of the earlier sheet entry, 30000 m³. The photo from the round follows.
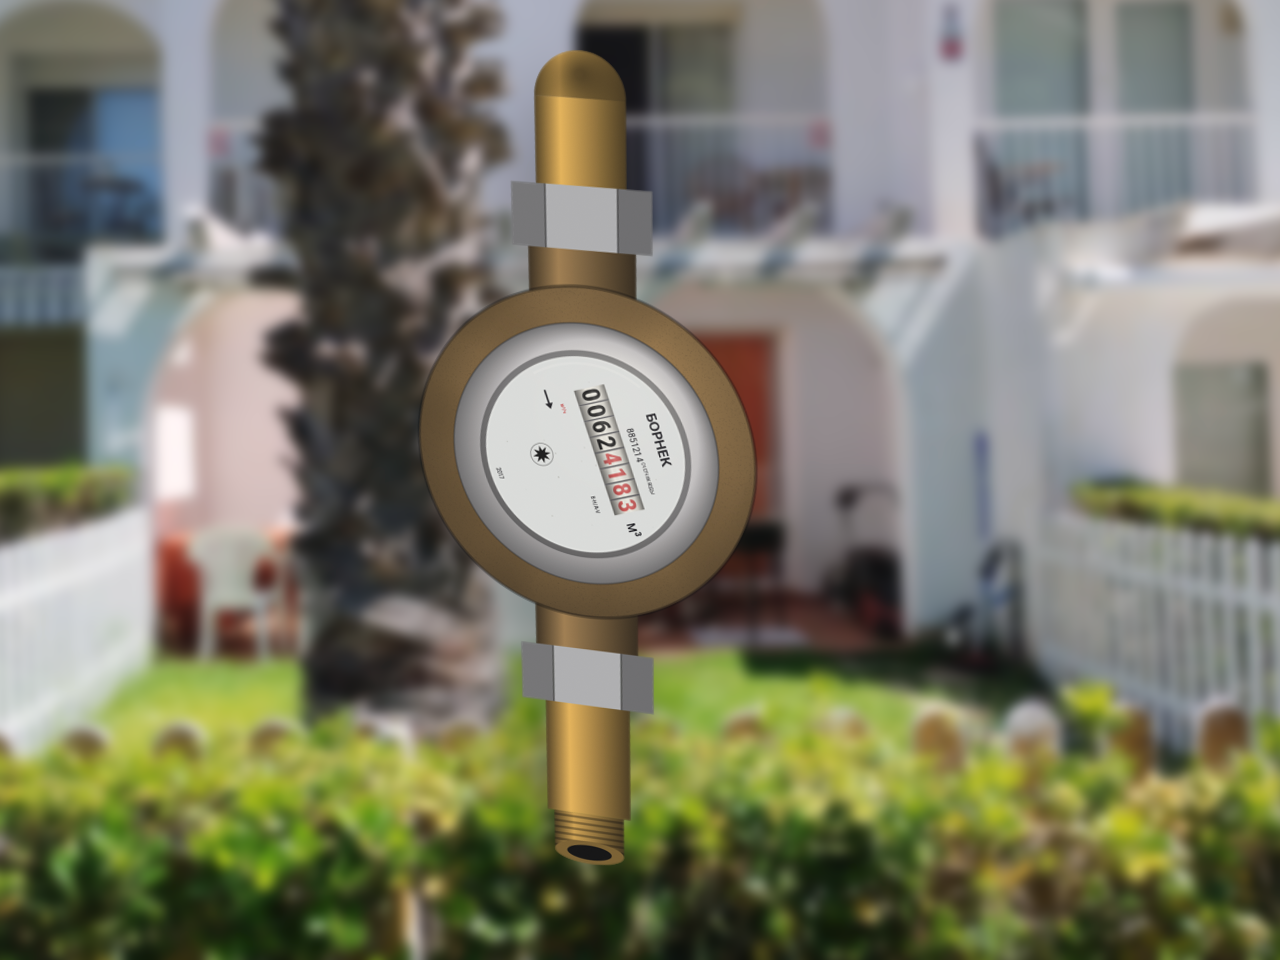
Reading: 62.4183 m³
